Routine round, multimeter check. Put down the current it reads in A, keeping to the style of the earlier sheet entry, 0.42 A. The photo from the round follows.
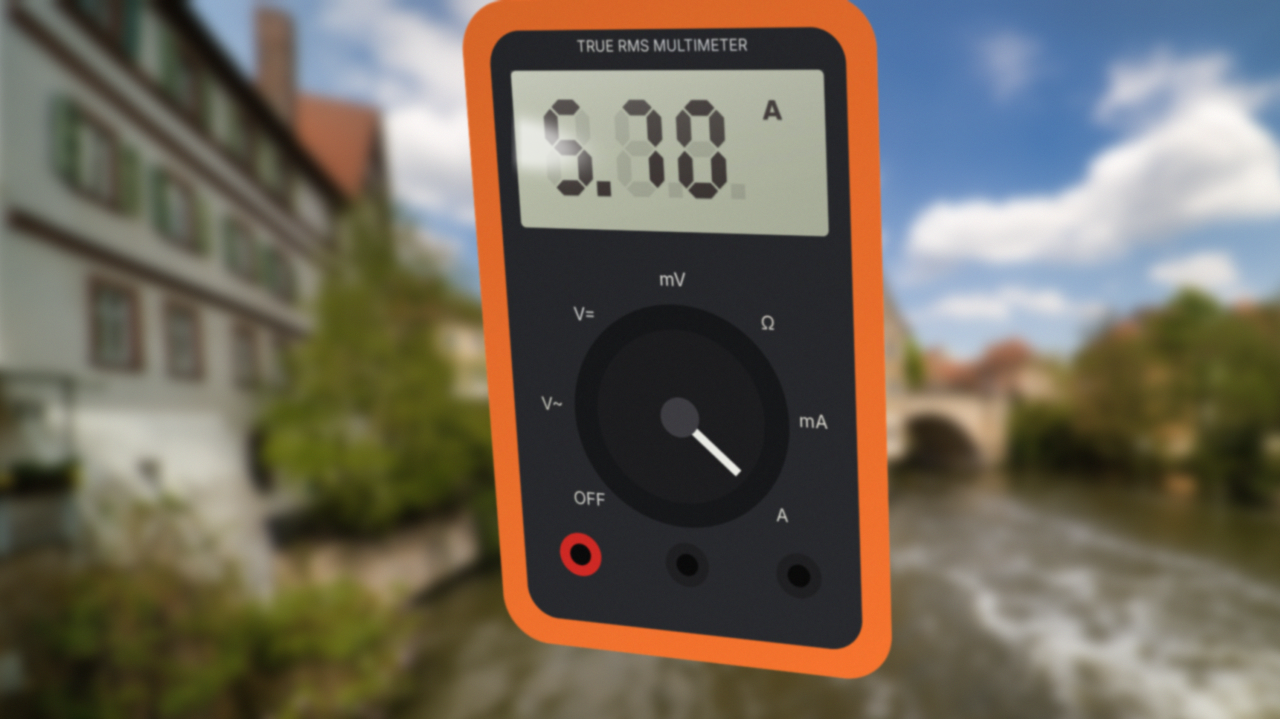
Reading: 5.70 A
